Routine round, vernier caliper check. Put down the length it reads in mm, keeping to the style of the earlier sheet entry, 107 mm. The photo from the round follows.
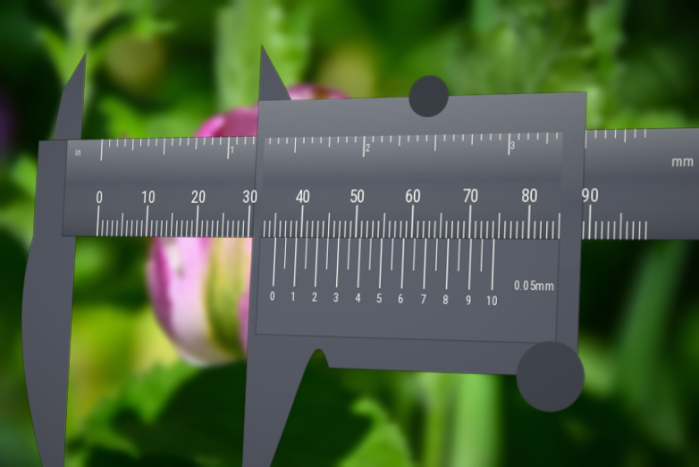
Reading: 35.2 mm
